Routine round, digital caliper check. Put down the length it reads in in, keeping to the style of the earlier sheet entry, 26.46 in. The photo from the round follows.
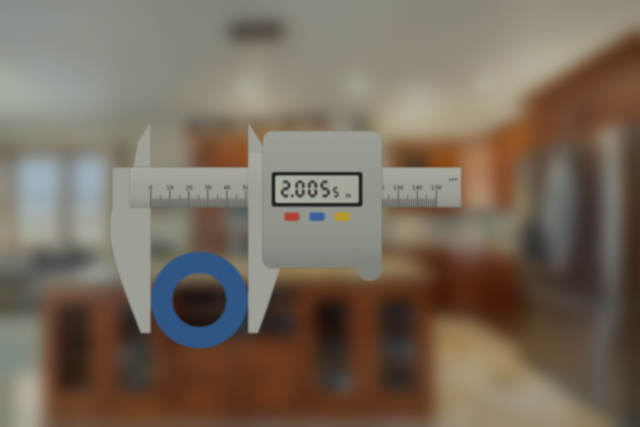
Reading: 2.0055 in
